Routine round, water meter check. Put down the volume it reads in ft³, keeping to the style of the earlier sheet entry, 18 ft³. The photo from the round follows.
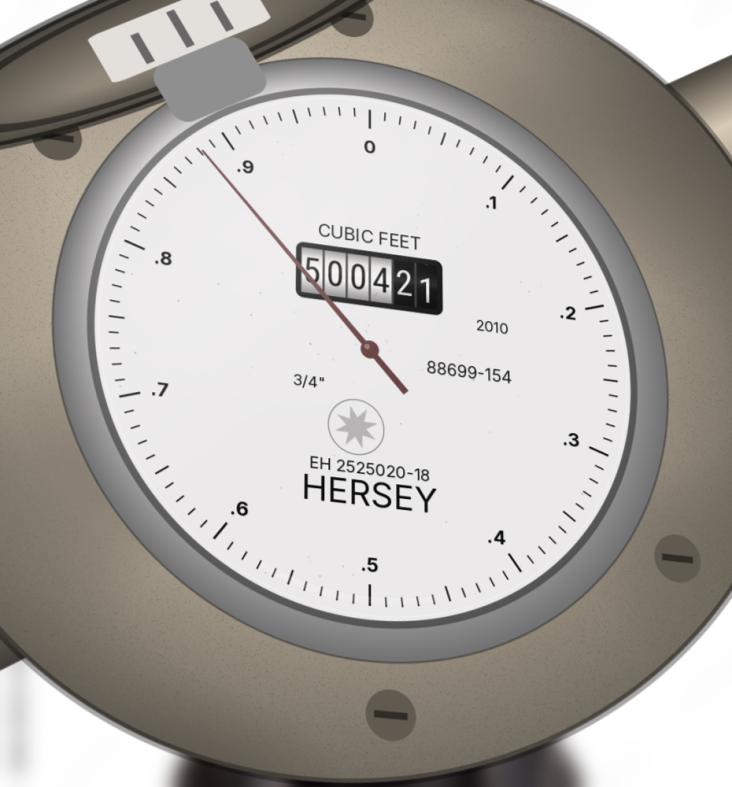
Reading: 500420.88 ft³
